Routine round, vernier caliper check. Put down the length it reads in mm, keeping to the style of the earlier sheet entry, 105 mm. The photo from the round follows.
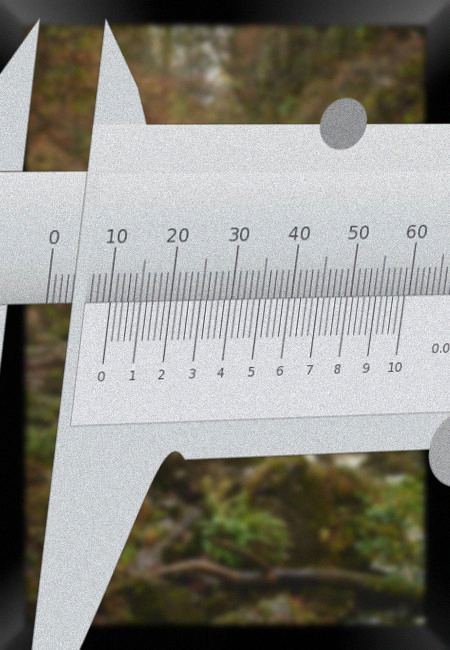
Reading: 10.2 mm
